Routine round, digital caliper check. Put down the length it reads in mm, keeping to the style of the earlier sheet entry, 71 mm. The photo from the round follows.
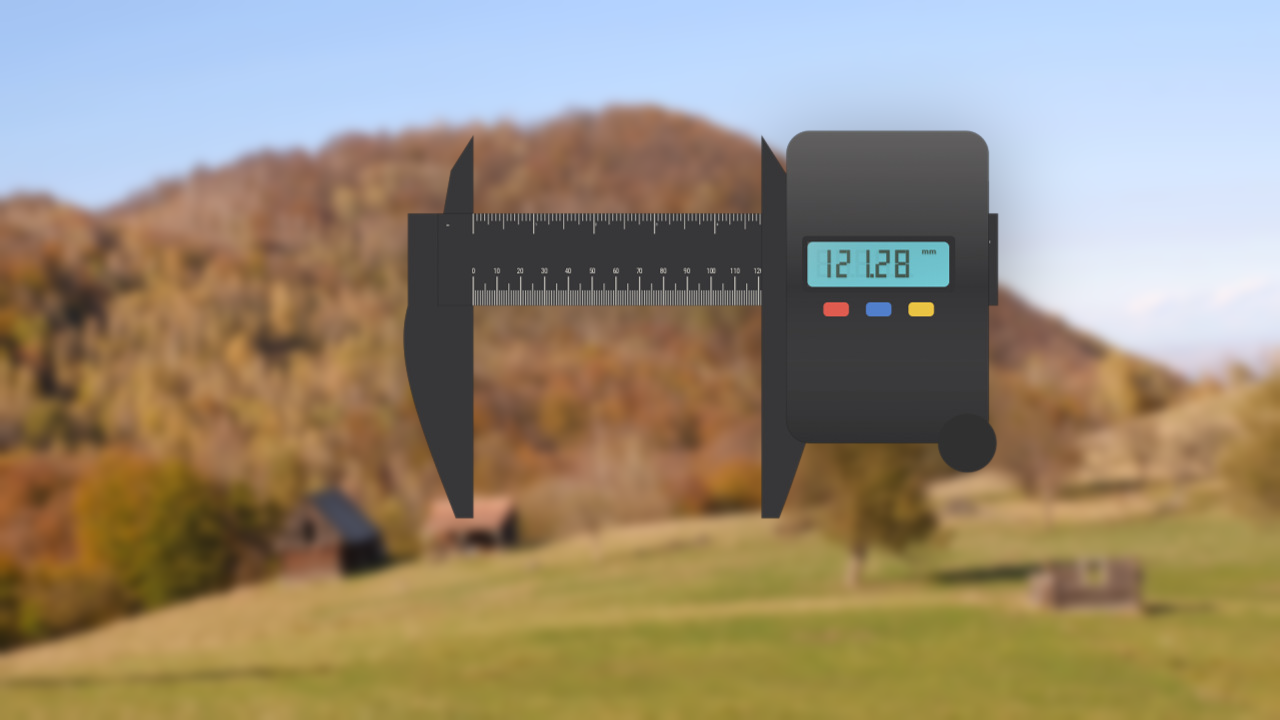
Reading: 121.28 mm
